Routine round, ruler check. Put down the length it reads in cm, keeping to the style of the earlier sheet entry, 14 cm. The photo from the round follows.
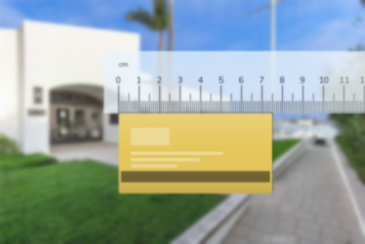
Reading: 7.5 cm
